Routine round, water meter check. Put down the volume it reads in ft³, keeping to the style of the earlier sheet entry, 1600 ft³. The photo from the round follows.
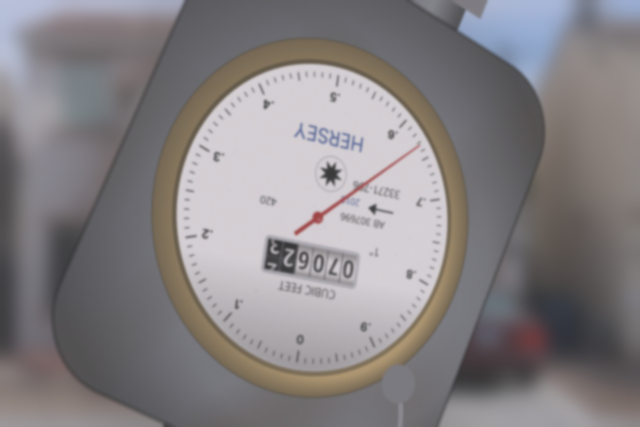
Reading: 70622.63 ft³
